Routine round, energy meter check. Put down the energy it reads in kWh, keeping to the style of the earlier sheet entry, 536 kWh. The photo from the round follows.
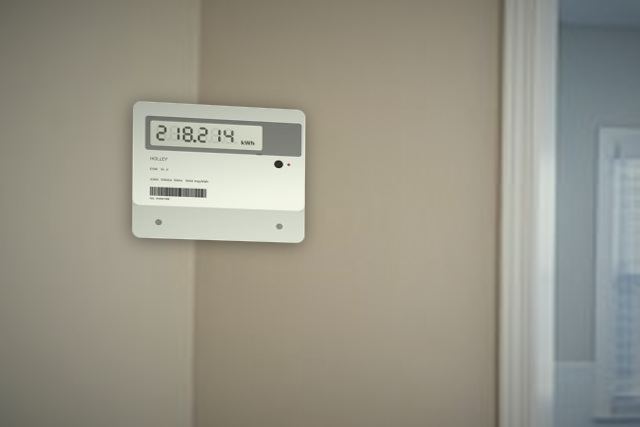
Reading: 218.214 kWh
